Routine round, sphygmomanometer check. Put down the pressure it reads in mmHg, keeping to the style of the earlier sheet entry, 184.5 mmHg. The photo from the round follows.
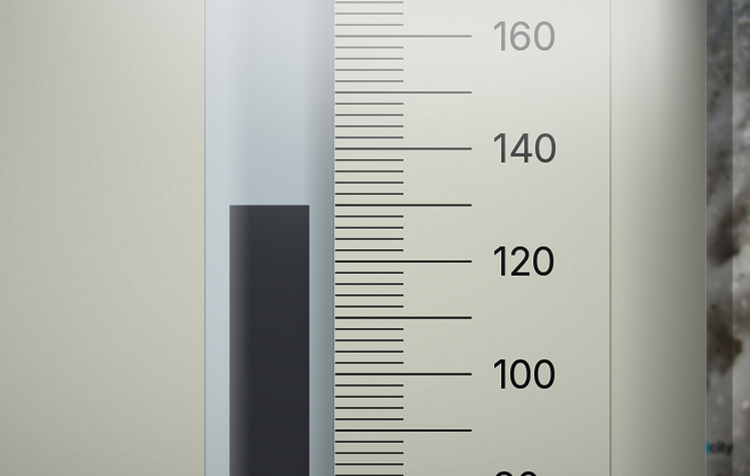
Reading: 130 mmHg
